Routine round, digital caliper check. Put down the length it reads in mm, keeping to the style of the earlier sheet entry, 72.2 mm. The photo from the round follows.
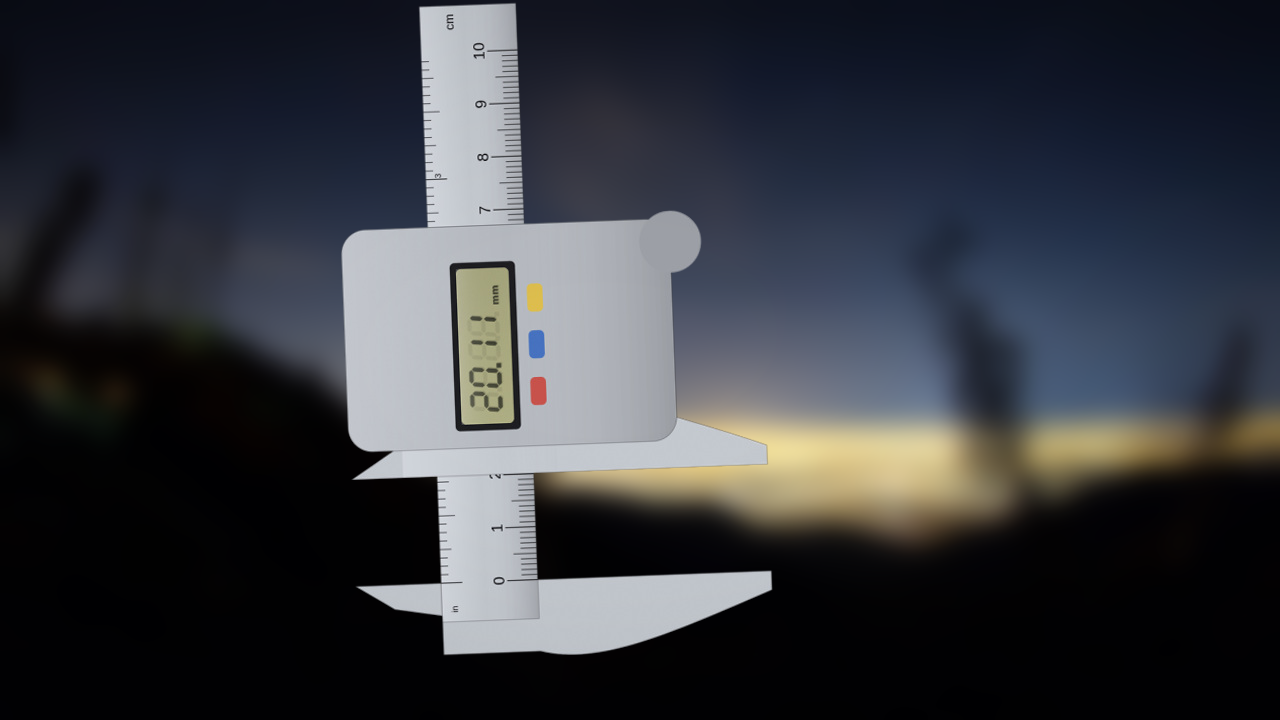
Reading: 20.11 mm
